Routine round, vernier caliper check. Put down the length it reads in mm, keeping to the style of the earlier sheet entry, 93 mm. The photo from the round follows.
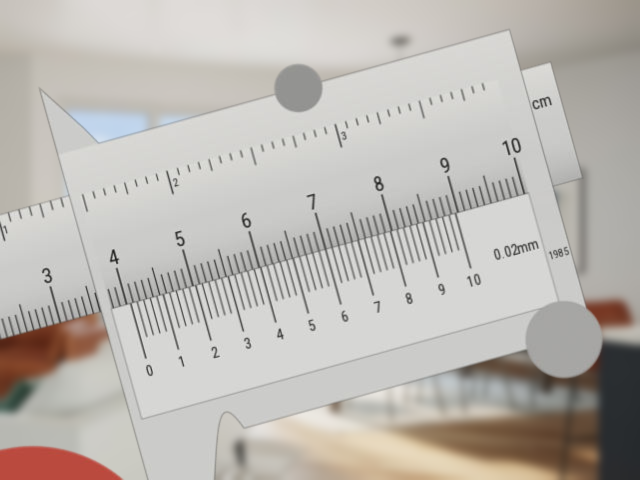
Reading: 40.6 mm
